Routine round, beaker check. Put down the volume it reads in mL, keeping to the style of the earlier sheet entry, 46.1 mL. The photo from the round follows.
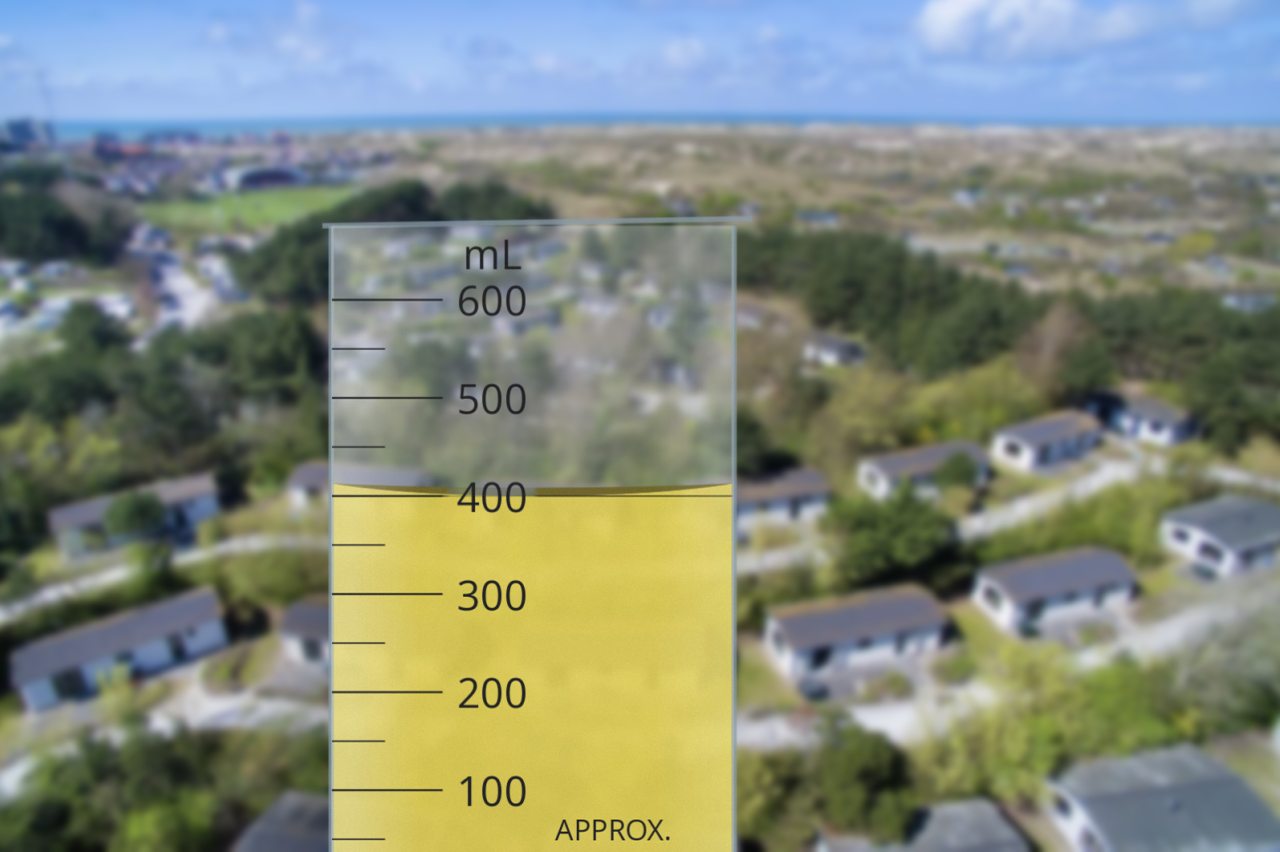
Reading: 400 mL
